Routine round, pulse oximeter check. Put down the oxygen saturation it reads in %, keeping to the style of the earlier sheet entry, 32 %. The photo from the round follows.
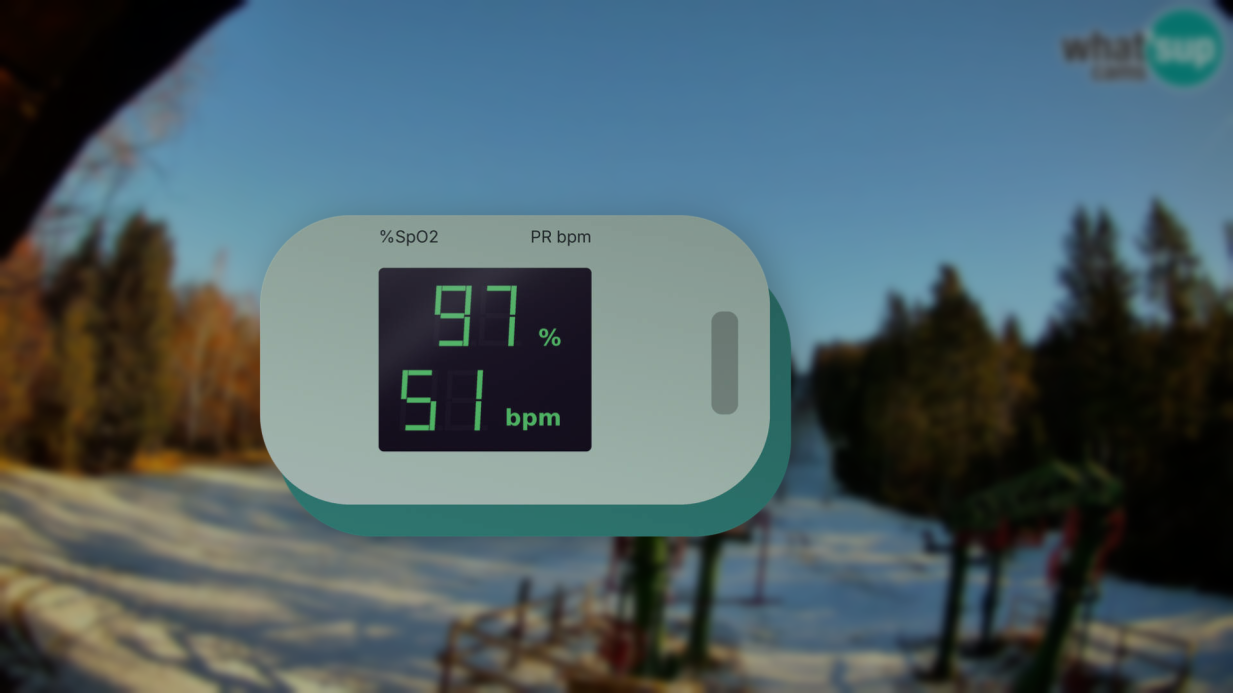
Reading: 97 %
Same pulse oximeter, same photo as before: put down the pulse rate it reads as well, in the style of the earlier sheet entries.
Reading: 51 bpm
